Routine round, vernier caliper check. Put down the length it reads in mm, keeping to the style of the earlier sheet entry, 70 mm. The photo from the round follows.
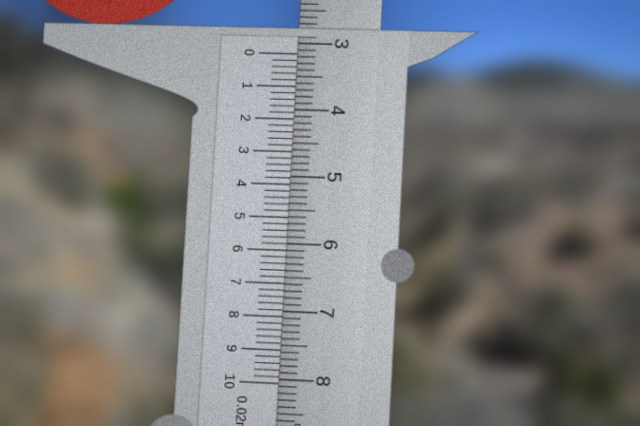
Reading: 31.6 mm
